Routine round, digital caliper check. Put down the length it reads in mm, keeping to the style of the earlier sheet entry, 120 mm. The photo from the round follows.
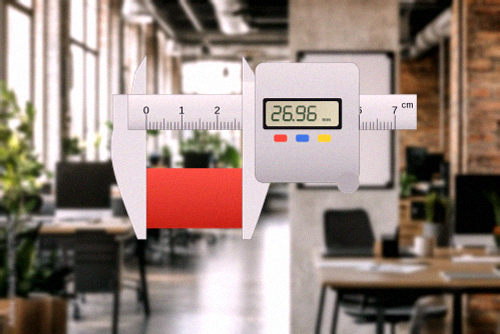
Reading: 26.96 mm
